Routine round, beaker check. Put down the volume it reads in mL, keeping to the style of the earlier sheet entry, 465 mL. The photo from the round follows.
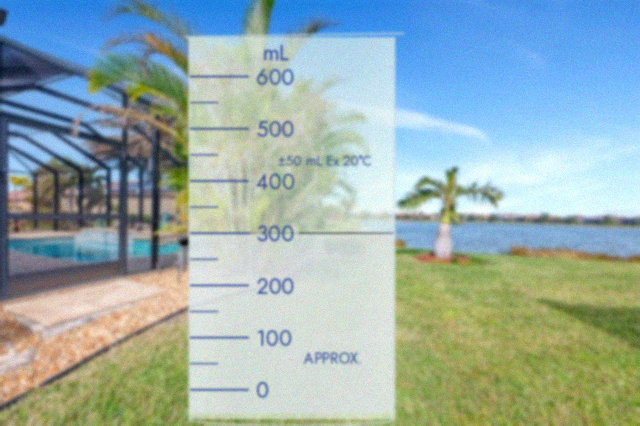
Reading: 300 mL
